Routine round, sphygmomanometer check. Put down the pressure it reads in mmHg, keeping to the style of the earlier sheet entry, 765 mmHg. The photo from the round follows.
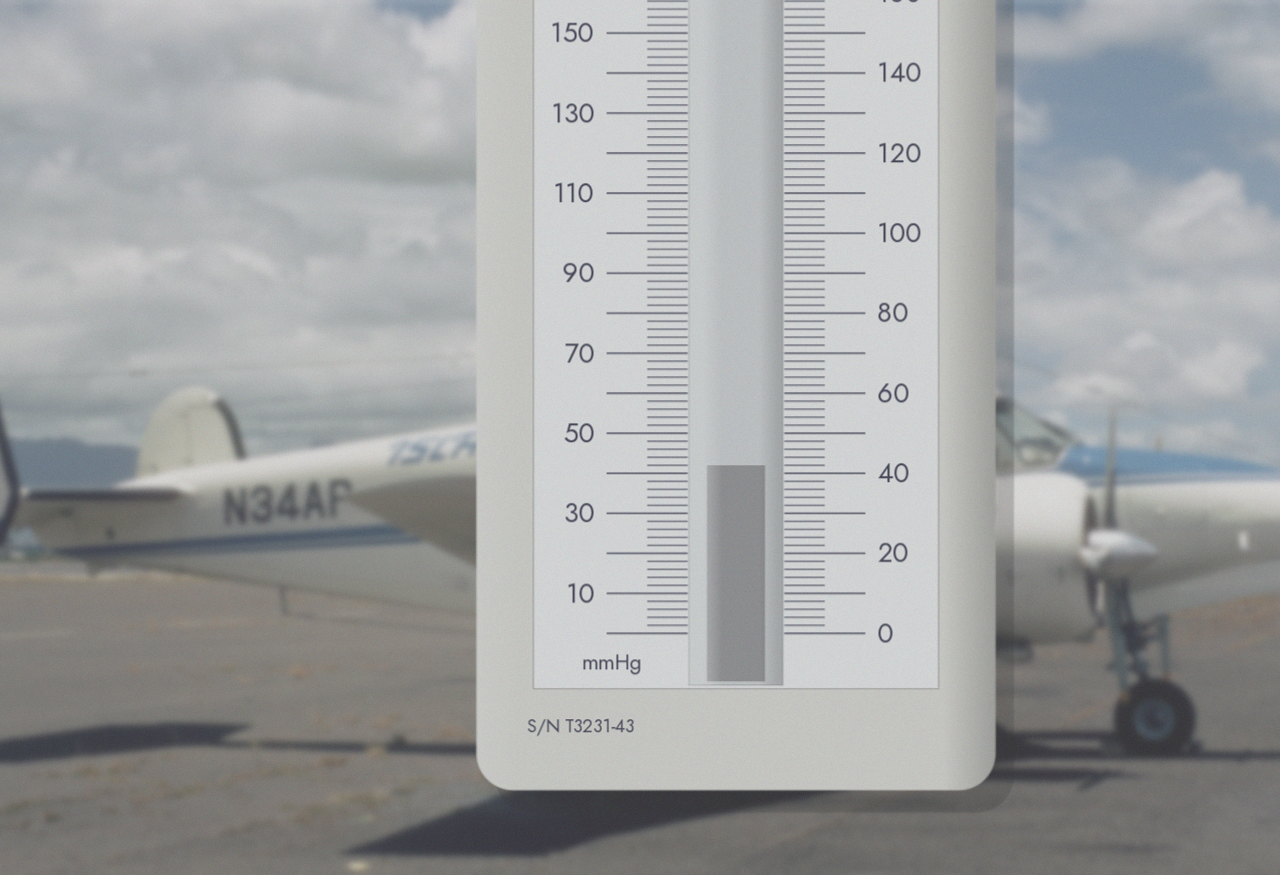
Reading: 42 mmHg
